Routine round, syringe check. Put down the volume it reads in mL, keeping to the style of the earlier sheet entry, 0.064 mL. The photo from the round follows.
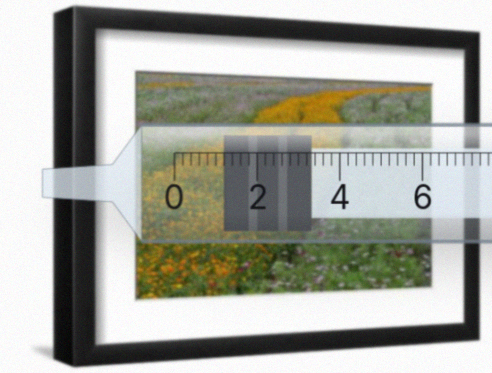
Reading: 1.2 mL
